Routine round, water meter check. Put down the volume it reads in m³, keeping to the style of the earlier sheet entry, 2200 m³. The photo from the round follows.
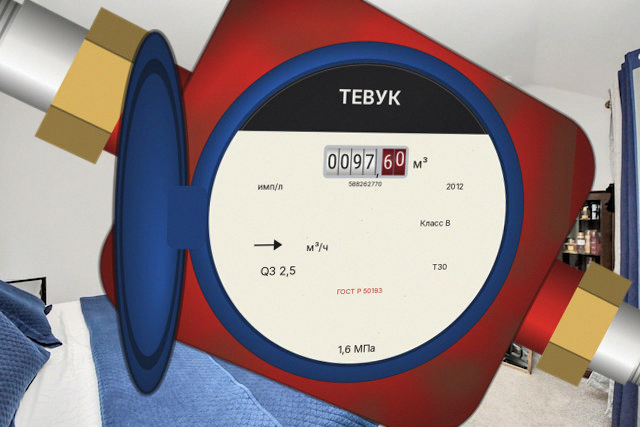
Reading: 97.60 m³
